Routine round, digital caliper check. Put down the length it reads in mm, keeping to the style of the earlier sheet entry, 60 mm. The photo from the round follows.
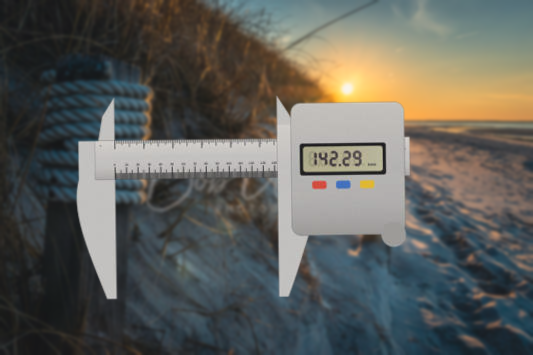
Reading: 142.29 mm
